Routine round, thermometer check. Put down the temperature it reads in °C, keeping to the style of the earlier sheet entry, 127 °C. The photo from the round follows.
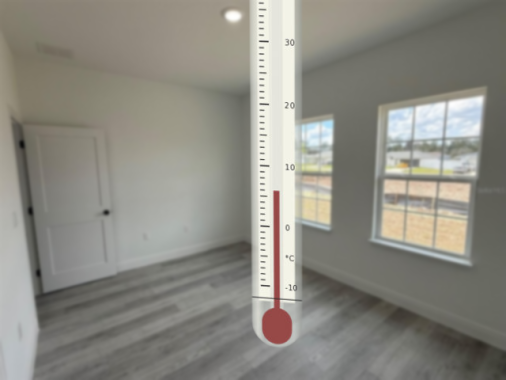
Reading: 6 °C
